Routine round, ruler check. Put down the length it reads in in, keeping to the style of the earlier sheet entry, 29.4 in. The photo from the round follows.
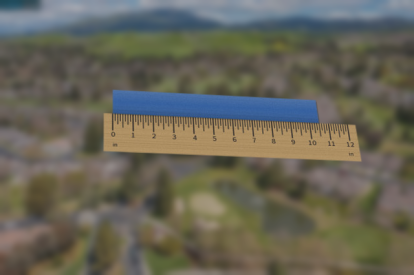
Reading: 10.5 in
